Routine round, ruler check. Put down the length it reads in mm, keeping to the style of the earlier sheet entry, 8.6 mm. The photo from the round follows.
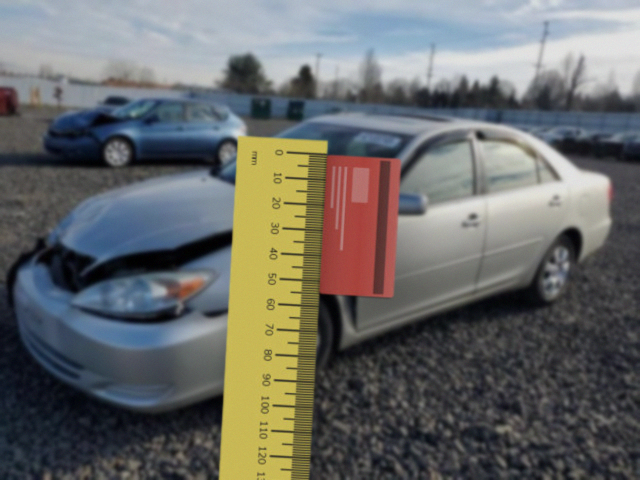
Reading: 55 mm
